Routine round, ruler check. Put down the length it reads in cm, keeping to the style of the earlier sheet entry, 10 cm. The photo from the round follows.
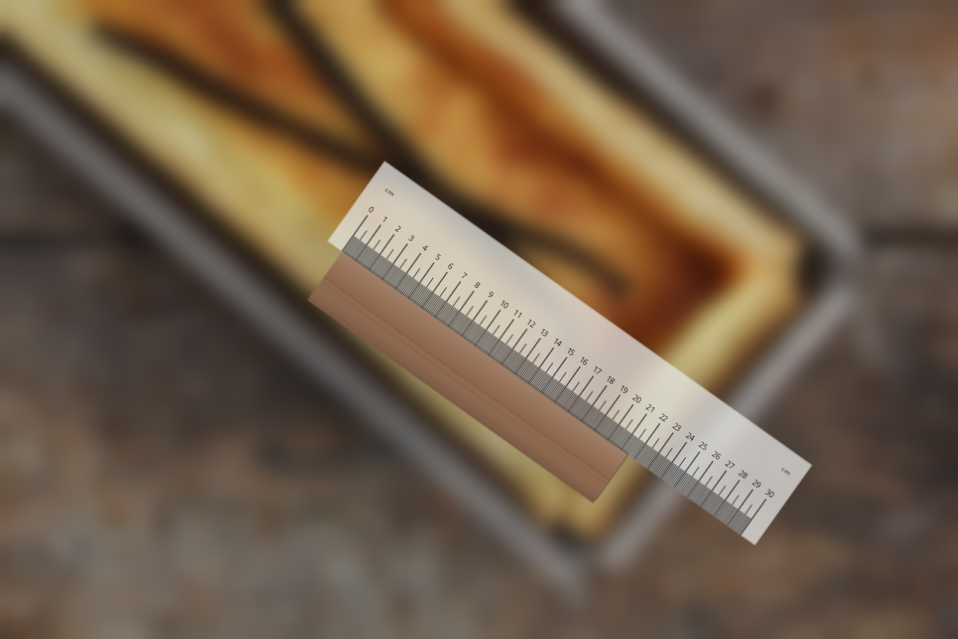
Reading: 21.5 cm
